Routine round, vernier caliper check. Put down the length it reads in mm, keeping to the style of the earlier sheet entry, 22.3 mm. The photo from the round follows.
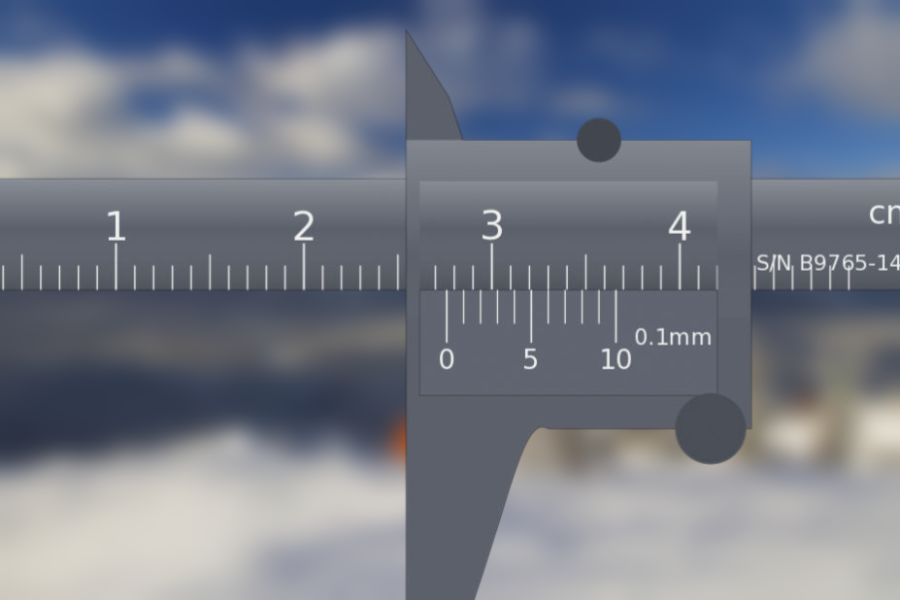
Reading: 27.6 mm
